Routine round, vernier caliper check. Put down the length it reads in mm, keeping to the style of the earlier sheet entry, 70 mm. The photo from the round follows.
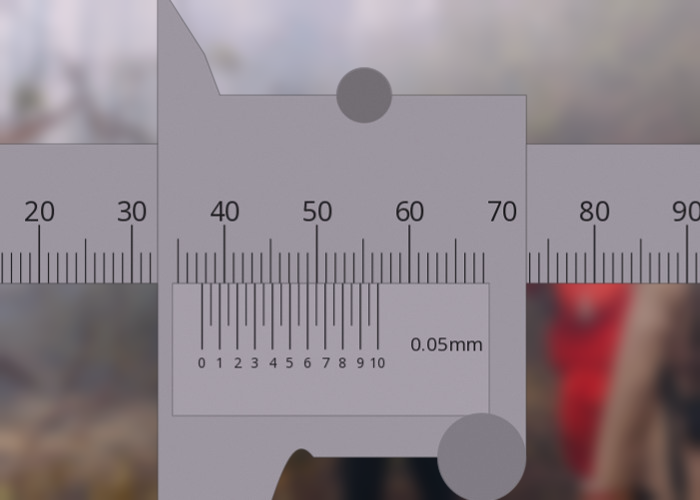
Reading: 37.6 mm
